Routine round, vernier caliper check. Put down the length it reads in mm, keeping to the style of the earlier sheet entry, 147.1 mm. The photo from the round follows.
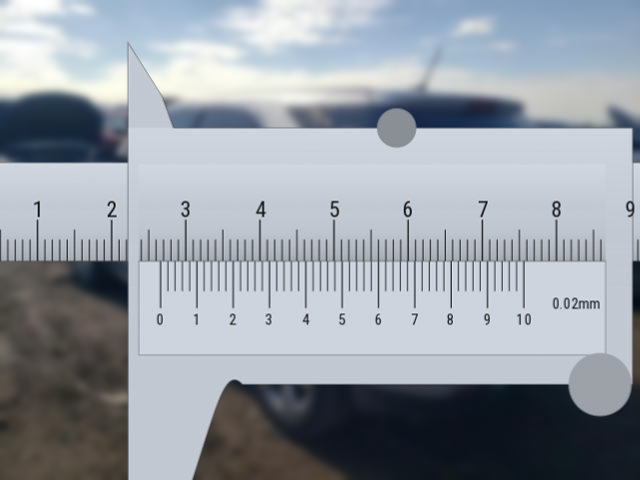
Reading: 26.6 mm
